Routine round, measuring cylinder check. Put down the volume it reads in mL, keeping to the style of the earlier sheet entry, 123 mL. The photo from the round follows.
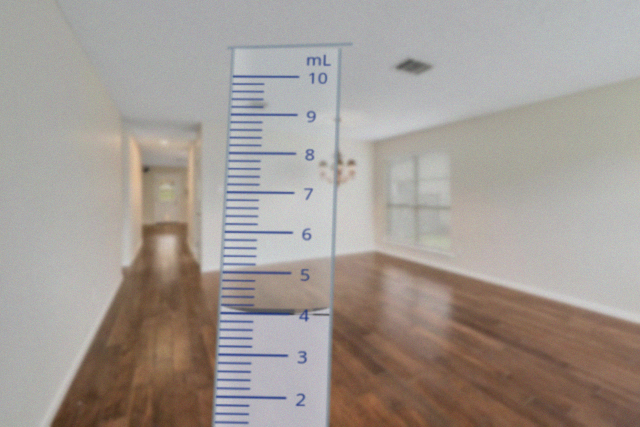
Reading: 4 mL
